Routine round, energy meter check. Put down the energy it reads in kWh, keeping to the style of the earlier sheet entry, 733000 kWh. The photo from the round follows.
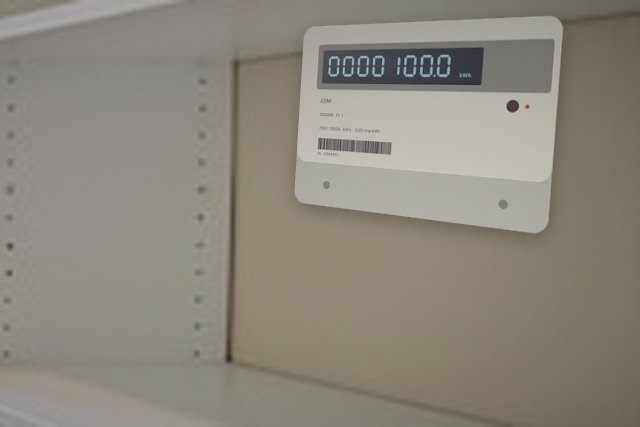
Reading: 100.0 kWh
